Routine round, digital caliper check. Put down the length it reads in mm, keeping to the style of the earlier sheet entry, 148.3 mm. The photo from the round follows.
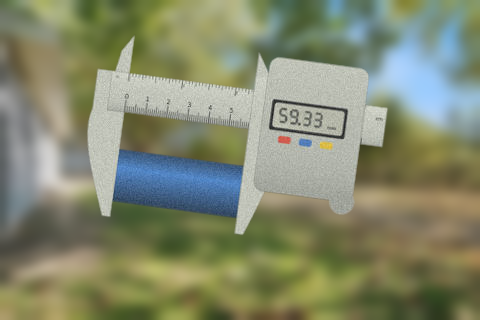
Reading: 59.33 mm
